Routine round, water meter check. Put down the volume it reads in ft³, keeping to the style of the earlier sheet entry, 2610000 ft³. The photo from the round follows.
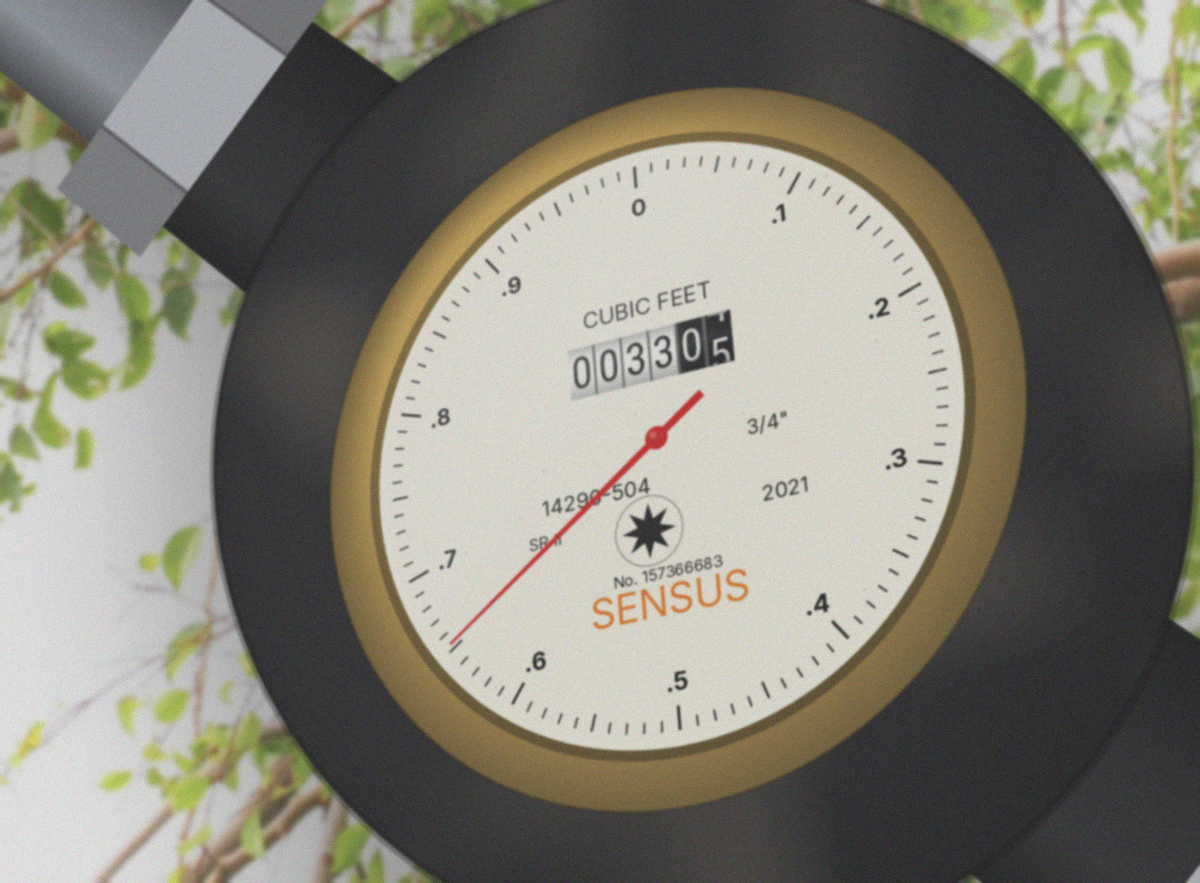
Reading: 3304.65 ft³
